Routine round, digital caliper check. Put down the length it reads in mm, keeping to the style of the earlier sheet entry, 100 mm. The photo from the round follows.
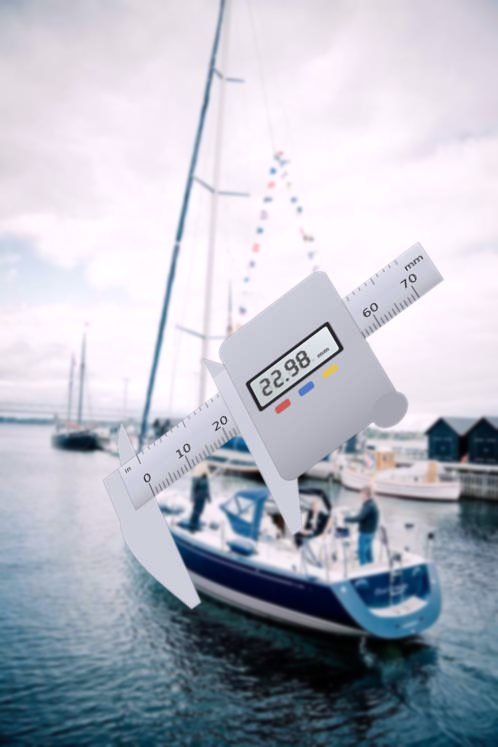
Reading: 22.98 mm
